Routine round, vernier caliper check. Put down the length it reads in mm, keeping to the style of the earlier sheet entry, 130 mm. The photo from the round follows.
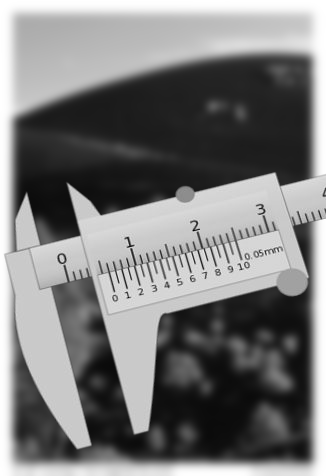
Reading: 6.0 mm
